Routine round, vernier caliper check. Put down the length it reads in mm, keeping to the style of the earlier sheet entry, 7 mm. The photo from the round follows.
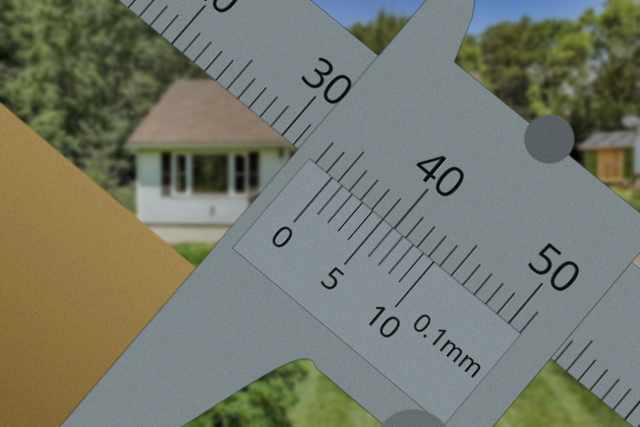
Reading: 34.5 mm
